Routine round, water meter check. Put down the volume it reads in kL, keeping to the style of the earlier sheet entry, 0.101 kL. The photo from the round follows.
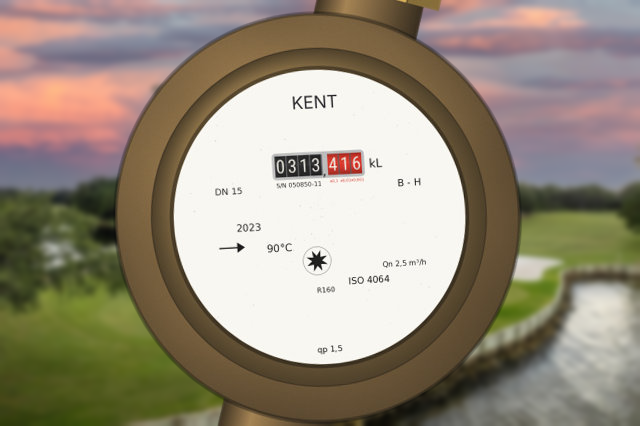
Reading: 313.416 kL
